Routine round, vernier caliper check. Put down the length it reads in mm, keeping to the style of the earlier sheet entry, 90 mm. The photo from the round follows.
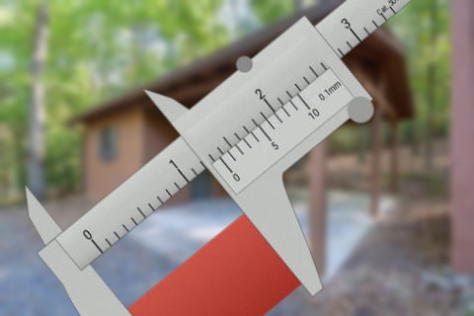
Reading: 13.6 mm
